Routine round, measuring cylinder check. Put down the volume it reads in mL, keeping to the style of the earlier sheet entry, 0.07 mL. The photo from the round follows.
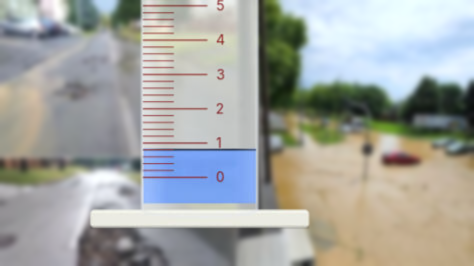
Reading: 0.8 mL
